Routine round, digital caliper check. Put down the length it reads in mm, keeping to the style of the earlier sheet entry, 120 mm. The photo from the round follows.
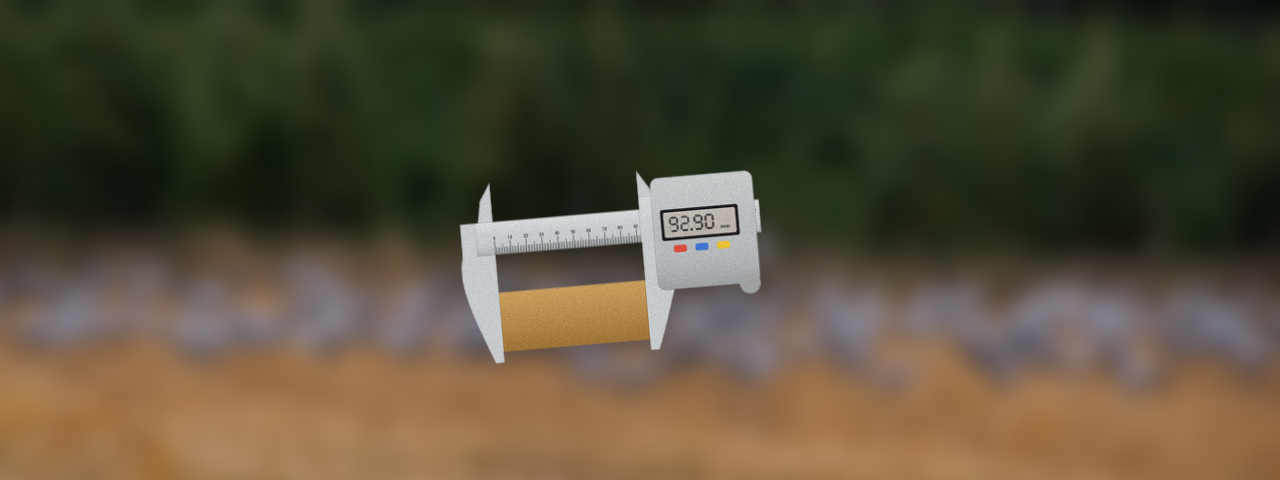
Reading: 92.90 mm
